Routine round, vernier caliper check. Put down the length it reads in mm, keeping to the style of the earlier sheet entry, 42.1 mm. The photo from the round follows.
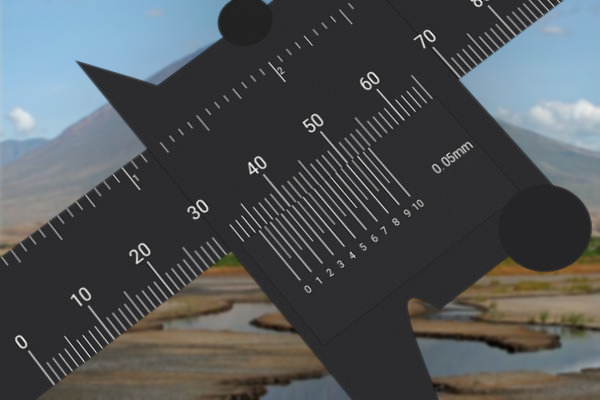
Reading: 34.6 mm
